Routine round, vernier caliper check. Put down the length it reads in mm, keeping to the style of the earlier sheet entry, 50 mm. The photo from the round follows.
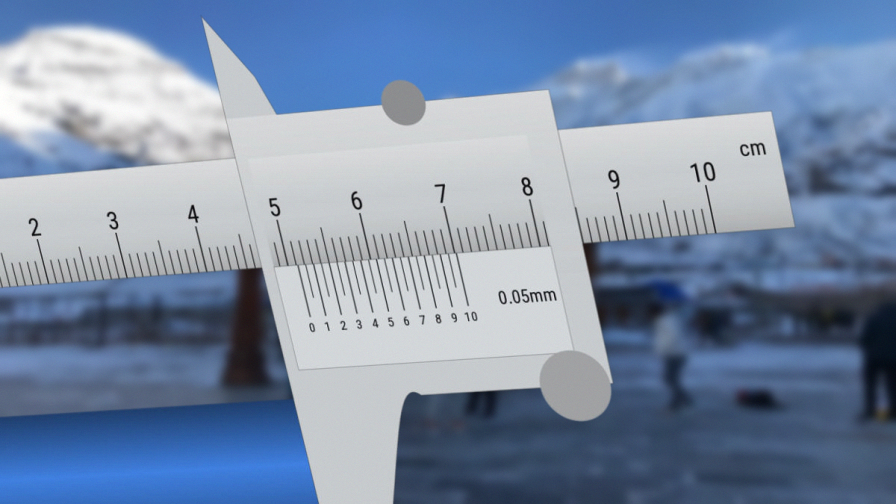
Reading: 51.2 mm
